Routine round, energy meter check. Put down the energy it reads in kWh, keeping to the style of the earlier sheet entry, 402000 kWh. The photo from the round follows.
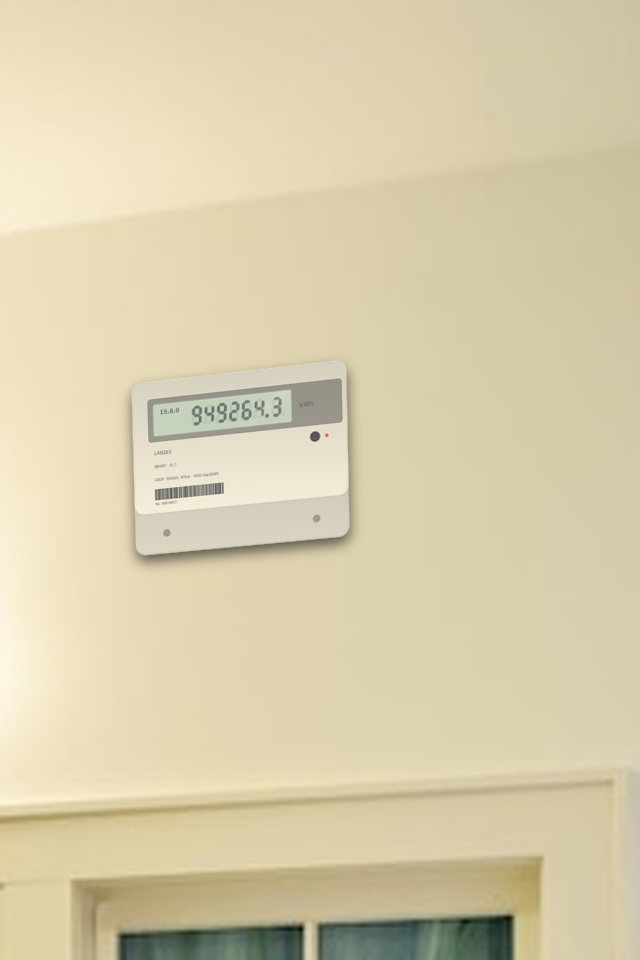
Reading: 949264.3 kWh
